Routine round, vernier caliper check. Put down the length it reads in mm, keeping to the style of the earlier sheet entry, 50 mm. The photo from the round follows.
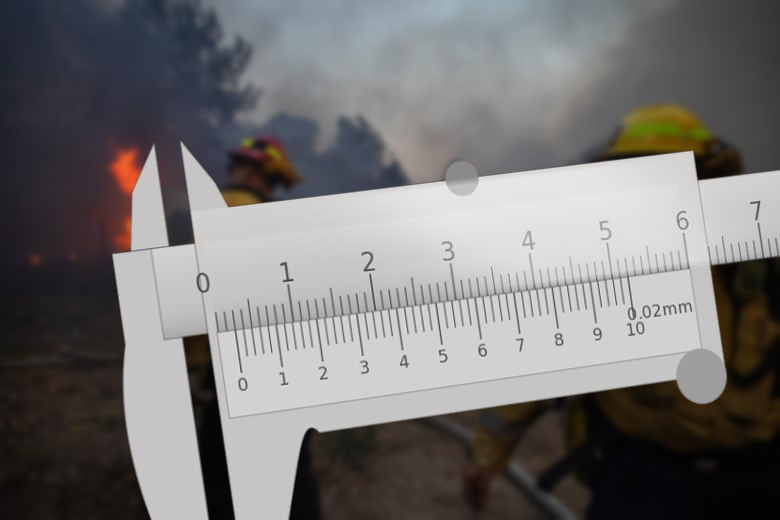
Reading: 3.0 mm
